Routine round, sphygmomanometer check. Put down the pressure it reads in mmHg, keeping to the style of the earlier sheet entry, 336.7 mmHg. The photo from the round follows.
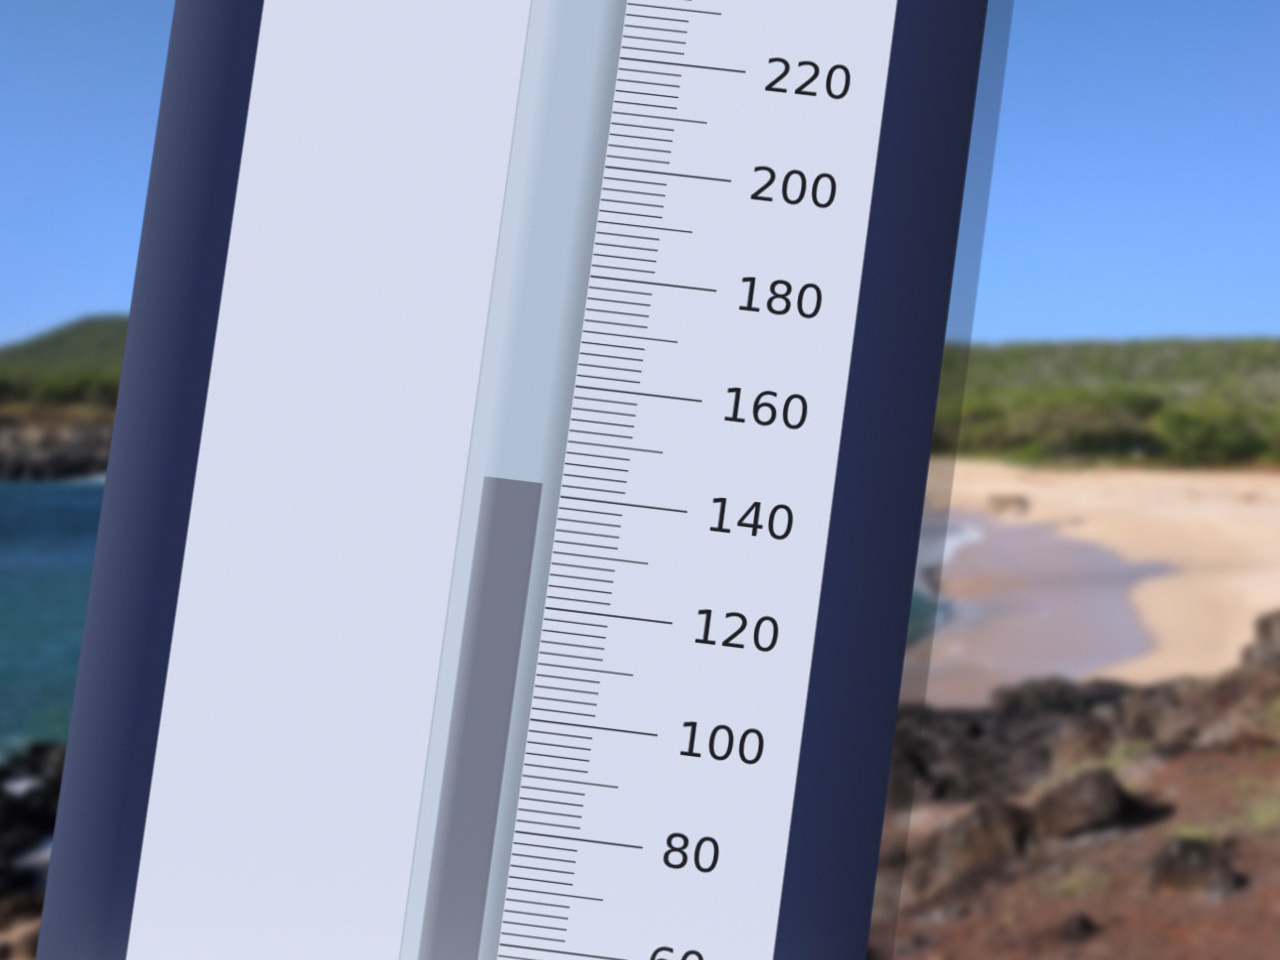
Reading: 142 mmHg
